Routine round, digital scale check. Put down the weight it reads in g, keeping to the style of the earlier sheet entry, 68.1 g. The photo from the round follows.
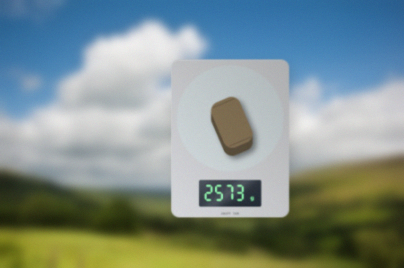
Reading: 2573 g
